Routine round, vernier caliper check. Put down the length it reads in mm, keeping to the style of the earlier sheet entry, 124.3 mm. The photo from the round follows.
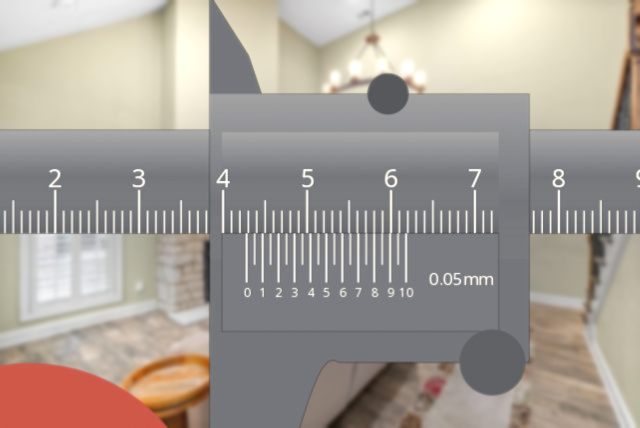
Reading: 42.8 mm
